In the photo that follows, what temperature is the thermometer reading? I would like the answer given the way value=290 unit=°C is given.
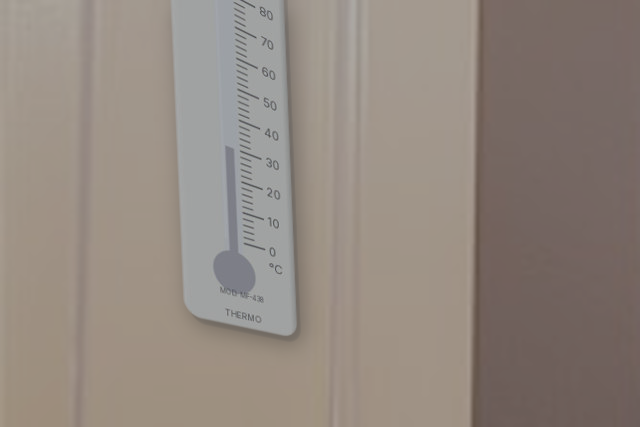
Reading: value=30 unit=°C
